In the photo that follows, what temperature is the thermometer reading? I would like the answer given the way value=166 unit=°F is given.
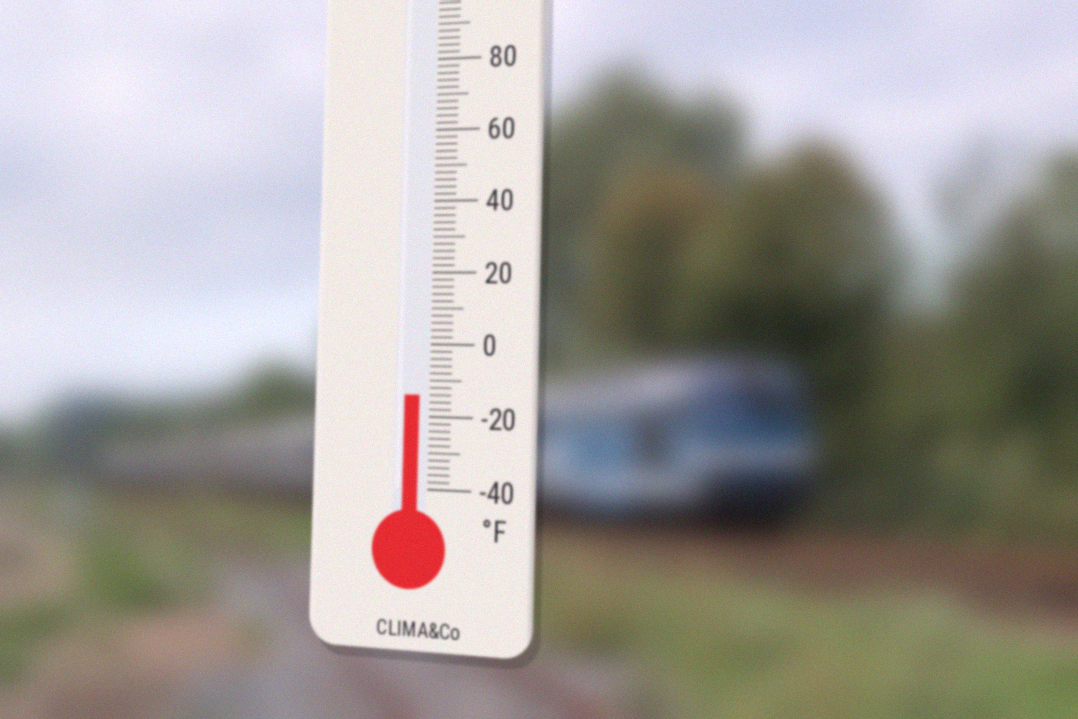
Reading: value=-14 unit=°F
